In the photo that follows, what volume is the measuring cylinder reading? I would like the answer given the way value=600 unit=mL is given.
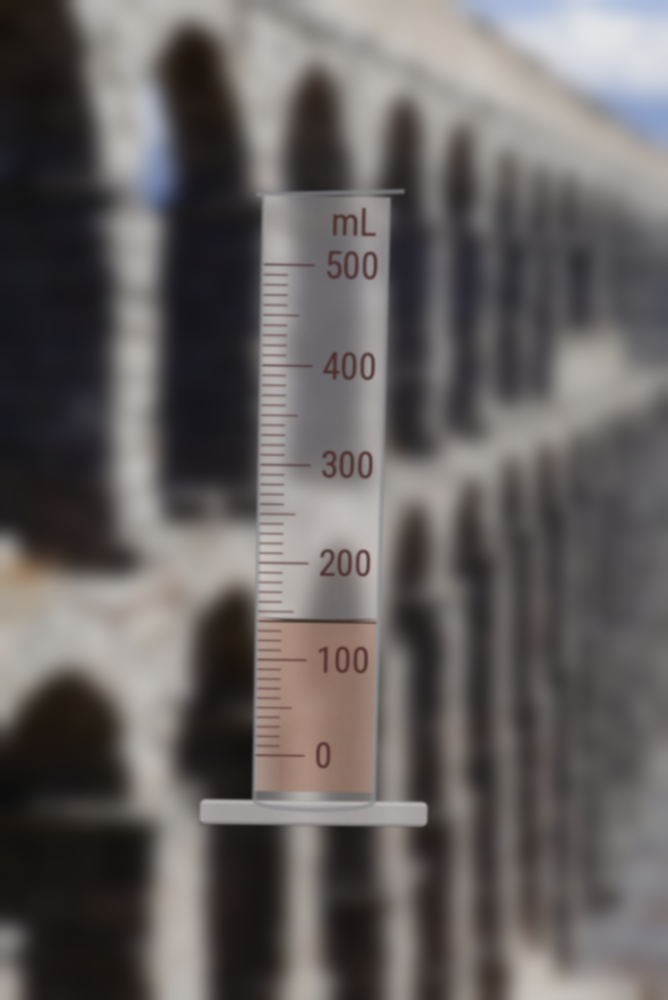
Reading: value=140 unit=mL
